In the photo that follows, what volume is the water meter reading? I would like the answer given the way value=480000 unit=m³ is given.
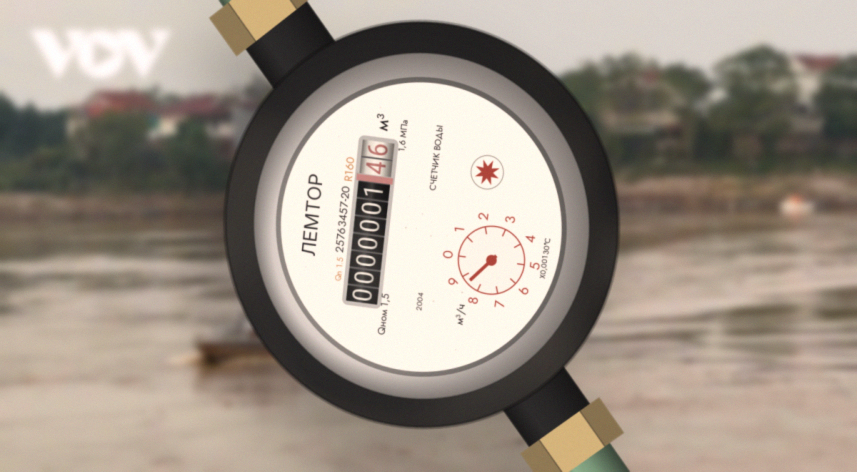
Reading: value=1.468 unit=m³
